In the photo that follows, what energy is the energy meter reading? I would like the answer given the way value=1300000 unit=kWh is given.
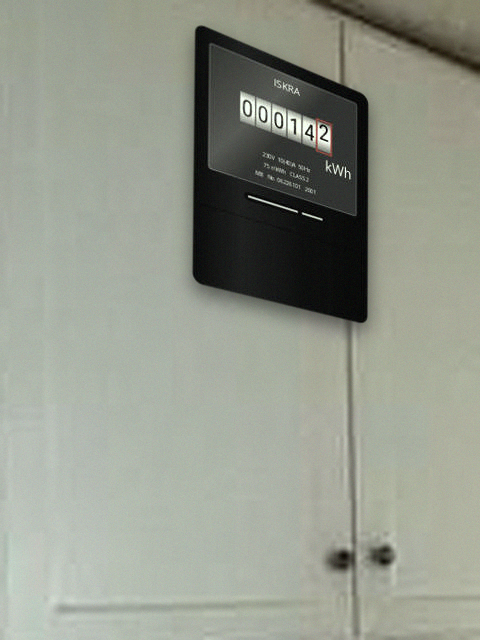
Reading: value=14.2 unit=kWh
